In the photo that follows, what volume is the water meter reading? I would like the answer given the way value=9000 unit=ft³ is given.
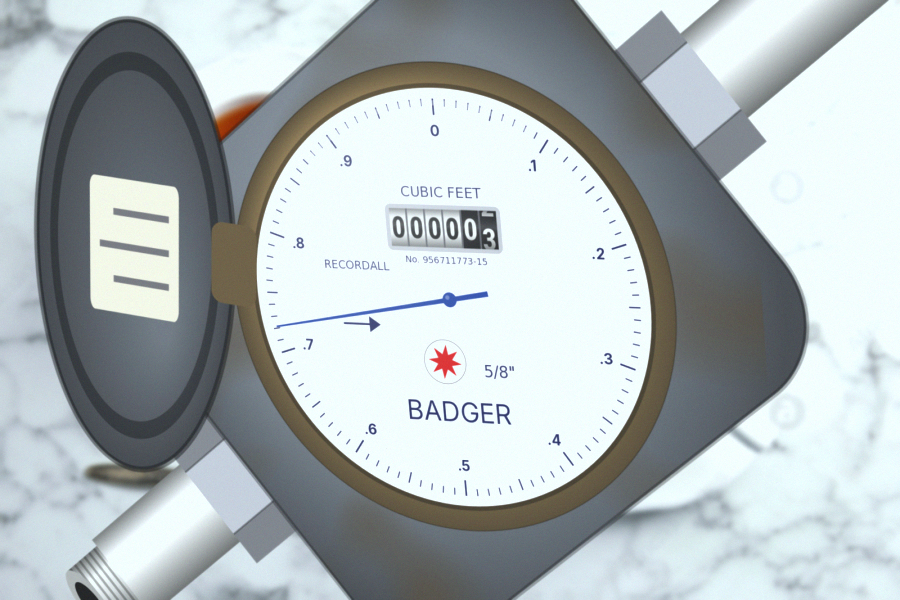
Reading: value=2.72 unit=ft³
